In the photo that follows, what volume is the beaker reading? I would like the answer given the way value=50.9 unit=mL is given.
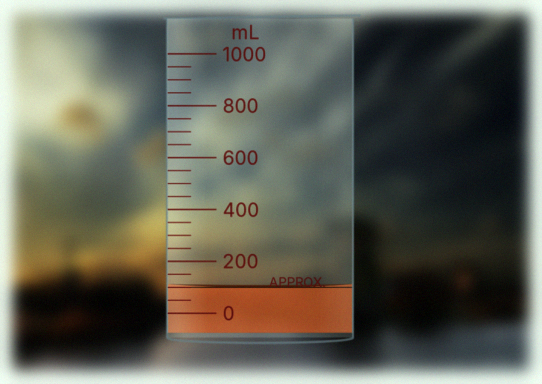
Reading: value=100 unit=mL
